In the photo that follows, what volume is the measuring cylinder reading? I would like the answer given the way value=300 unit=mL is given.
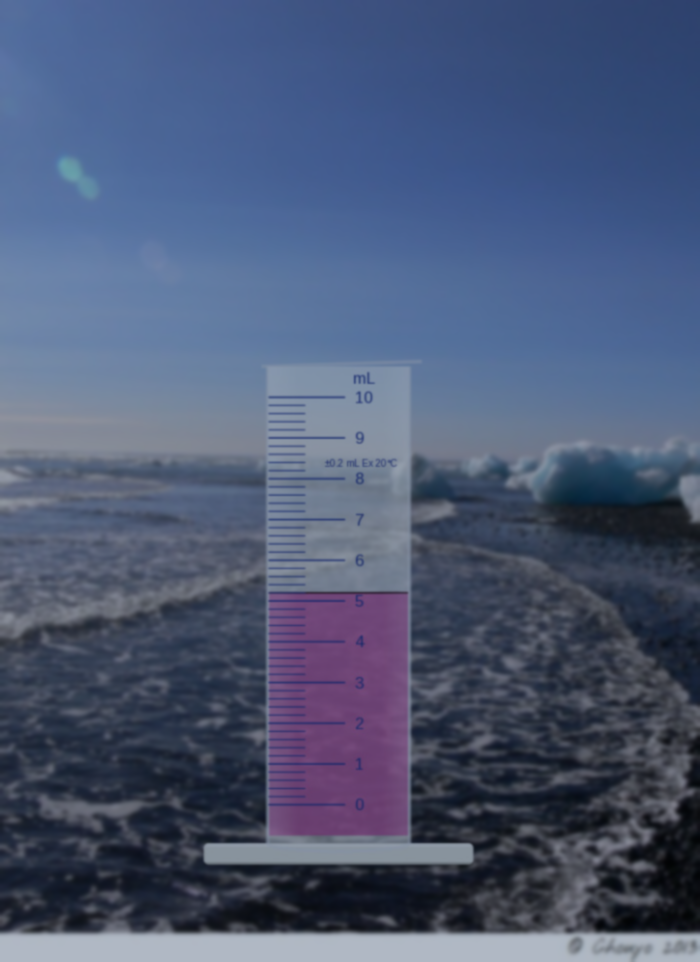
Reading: value=5.2 unit=mL
